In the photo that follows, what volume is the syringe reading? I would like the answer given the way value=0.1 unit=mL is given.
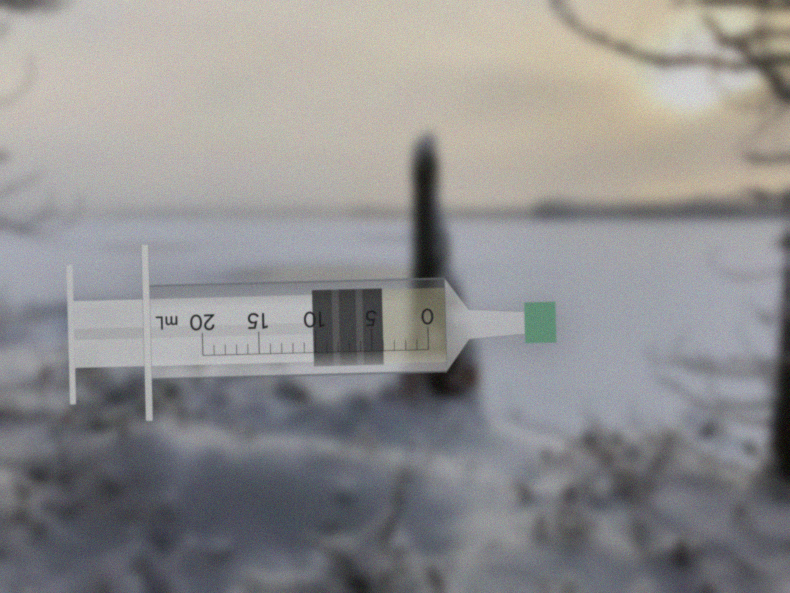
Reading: value=4 unit=mL
